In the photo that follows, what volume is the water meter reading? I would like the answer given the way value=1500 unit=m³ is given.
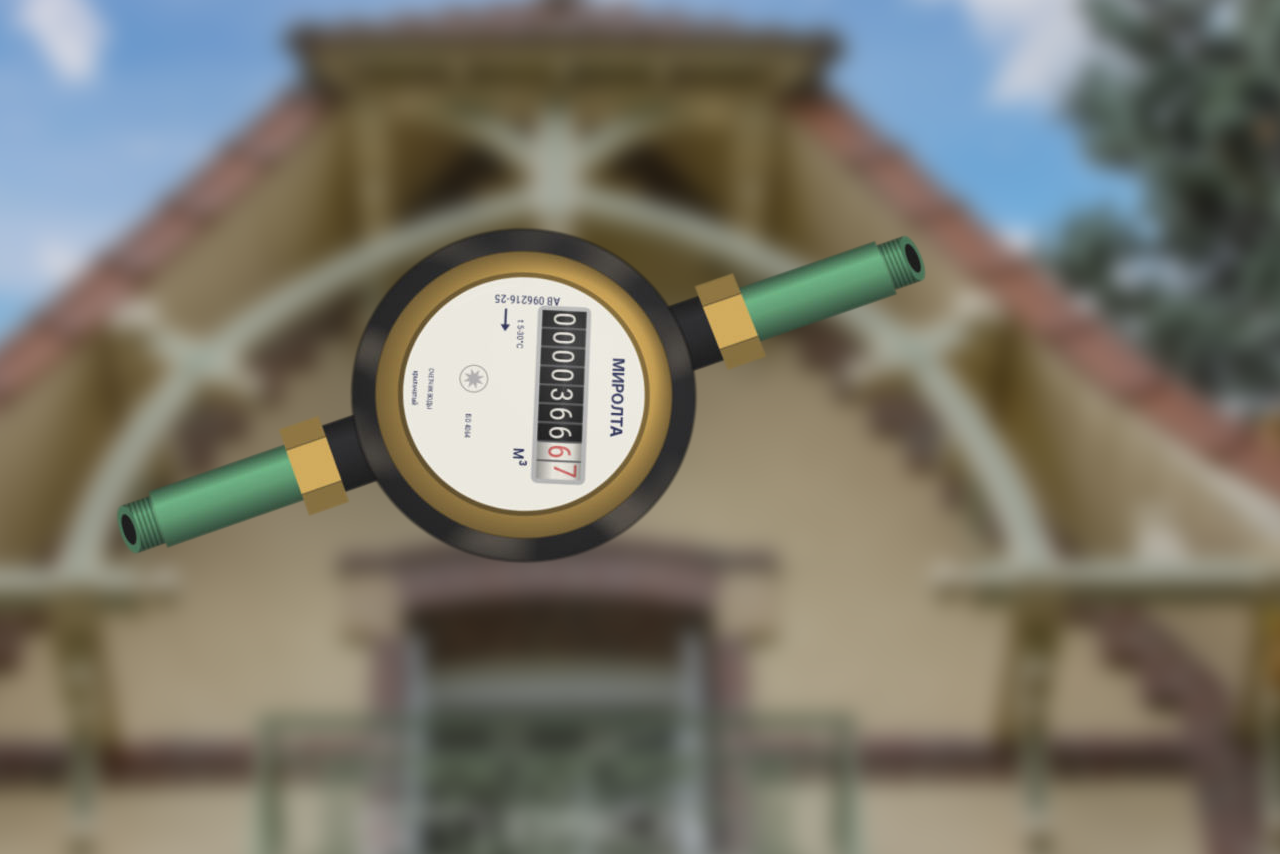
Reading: value=366.67 unit=m³
